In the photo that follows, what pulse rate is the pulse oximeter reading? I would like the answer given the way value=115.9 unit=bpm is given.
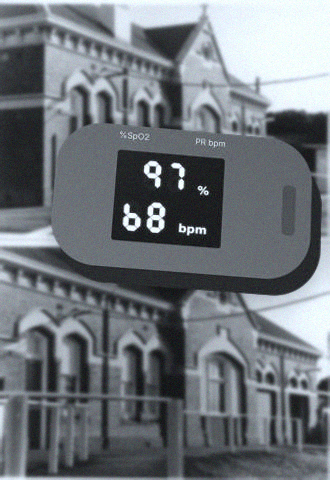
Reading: value=68 unit=bpm
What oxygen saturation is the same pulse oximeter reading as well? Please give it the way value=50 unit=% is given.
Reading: value=97 unit=%
